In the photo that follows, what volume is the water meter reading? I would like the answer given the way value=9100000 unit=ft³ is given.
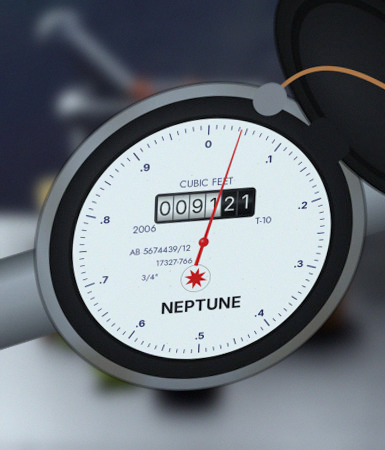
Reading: value=9121.04 unit=ft³
